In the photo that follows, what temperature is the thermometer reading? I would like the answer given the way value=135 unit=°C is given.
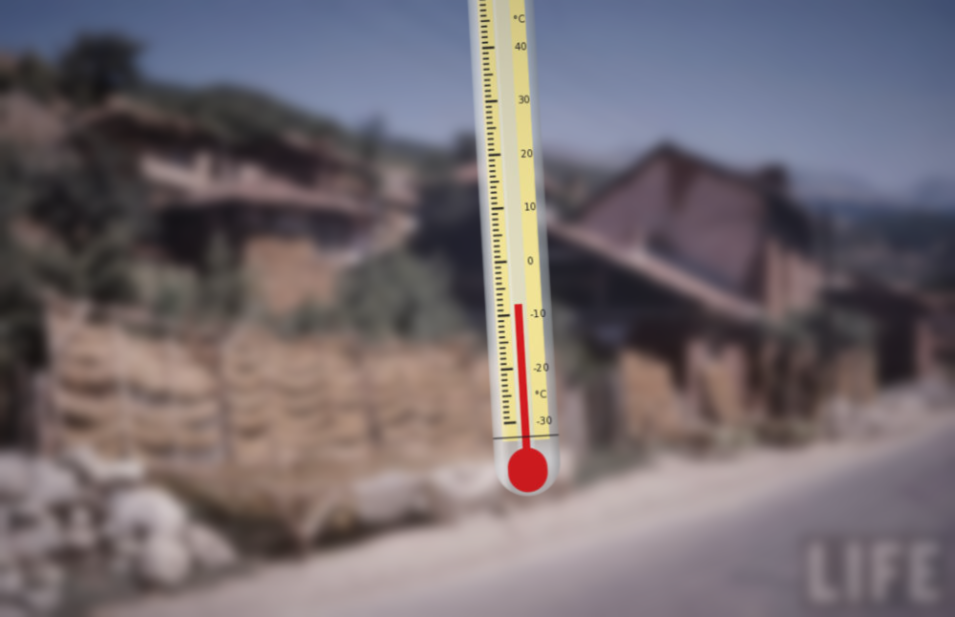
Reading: value=-8 unit=°C
